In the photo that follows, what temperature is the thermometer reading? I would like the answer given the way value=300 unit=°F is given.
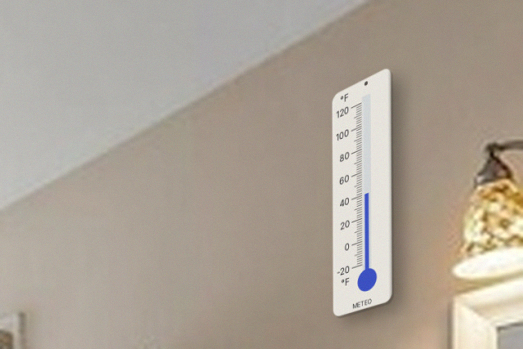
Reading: value=40 unit=°F
